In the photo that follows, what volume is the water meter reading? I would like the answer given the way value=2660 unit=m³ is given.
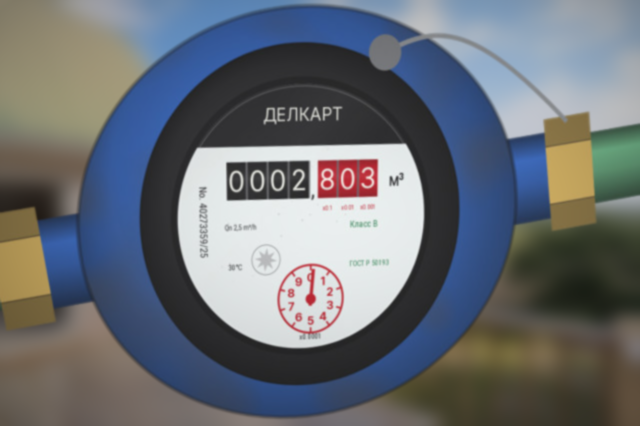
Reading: value=2.8030 unit=m³
